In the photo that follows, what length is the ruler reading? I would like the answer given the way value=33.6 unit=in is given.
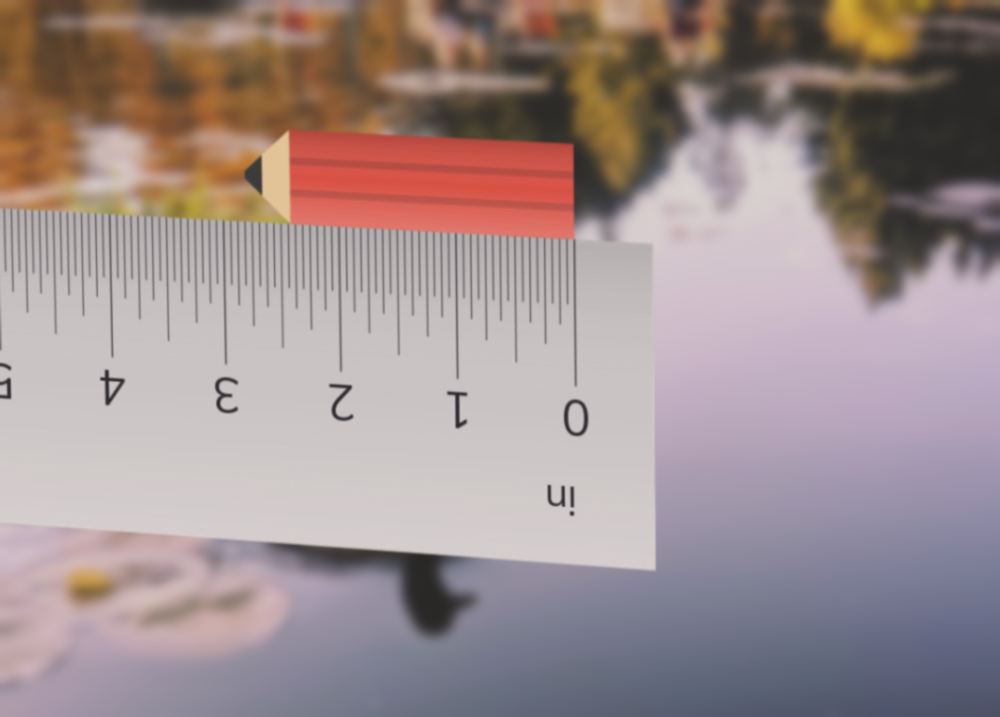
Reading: value=2.8125 unit=in
